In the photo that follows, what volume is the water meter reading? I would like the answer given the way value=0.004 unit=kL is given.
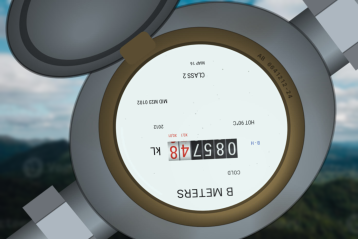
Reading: value=857.48 unit=kL
